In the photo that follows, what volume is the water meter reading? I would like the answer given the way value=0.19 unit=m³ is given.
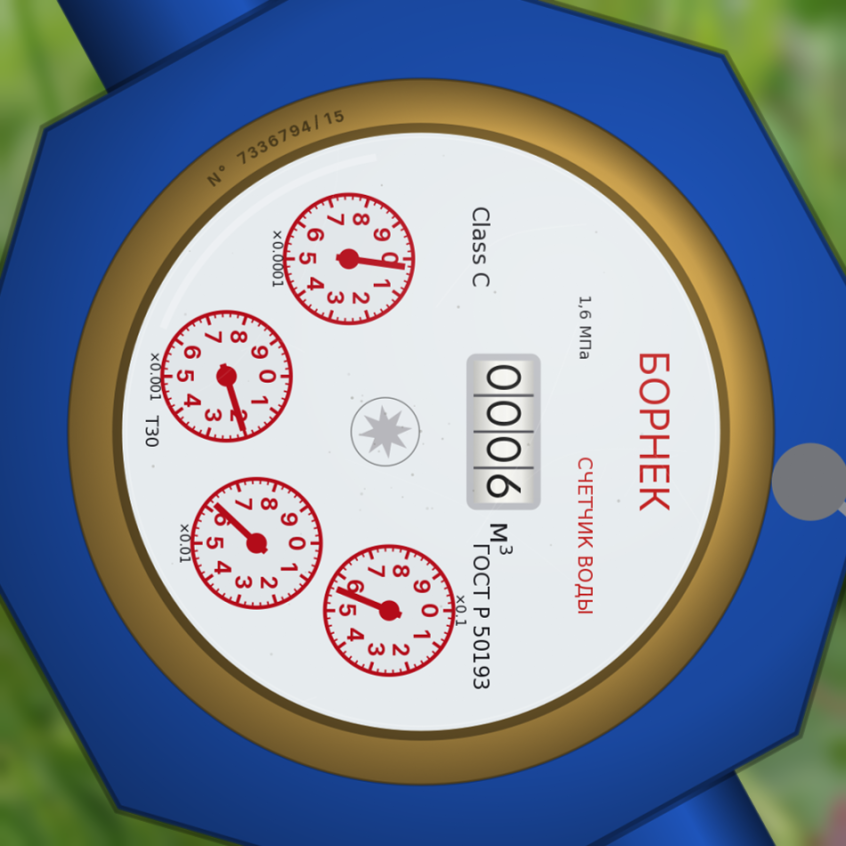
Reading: value=6.5620 unit=m³
